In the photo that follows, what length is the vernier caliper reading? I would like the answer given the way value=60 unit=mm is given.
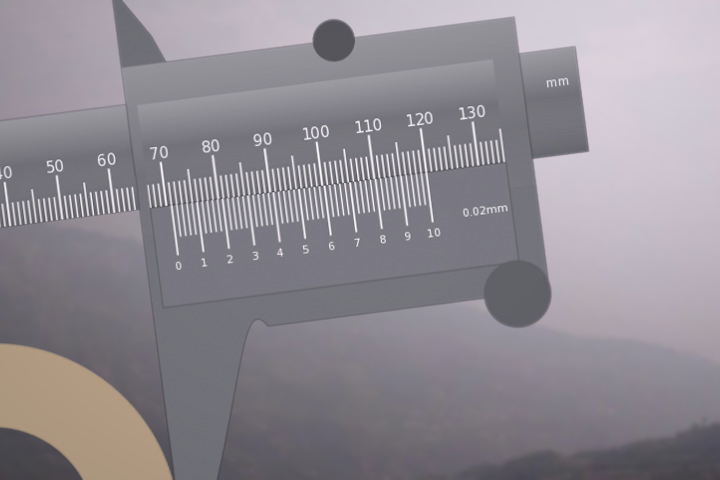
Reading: value=71.0 unit=mm
